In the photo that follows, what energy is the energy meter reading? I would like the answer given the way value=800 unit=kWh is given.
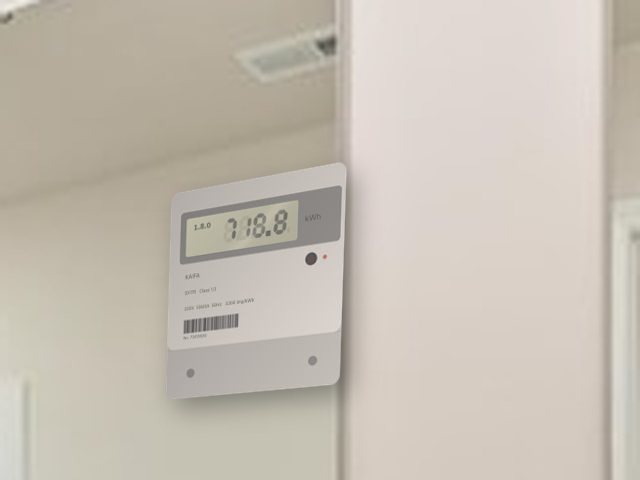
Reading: value=718.8 unit=kWh
